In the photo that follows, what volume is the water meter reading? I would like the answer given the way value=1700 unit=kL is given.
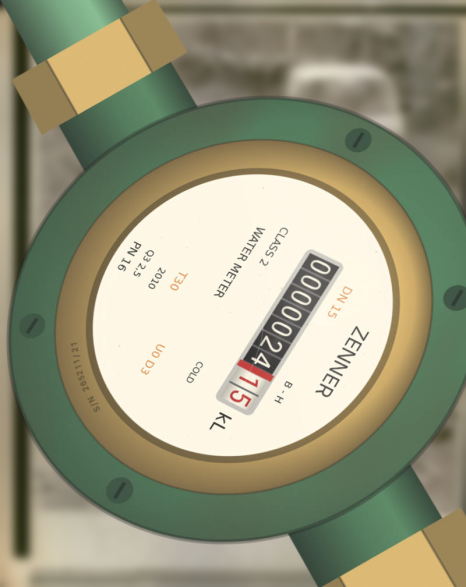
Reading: value=24.15 unit=kL
